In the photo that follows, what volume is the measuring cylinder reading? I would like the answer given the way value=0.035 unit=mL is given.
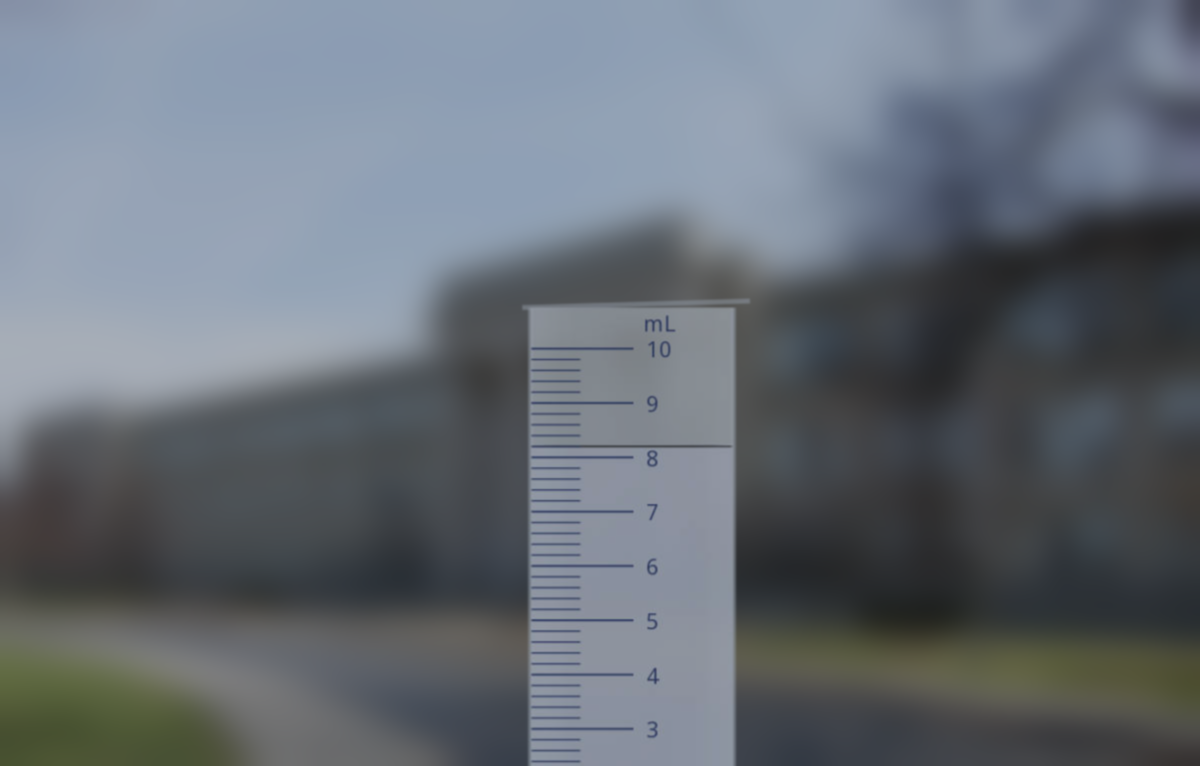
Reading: value=8.2 unit=mL
